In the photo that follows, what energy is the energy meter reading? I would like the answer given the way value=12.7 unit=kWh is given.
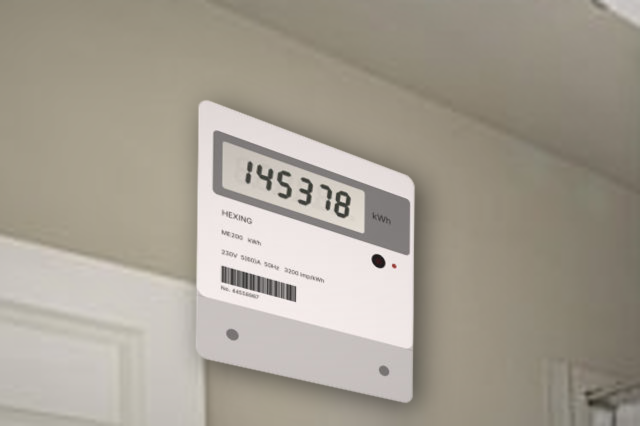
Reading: value=145378 unit=kWh
